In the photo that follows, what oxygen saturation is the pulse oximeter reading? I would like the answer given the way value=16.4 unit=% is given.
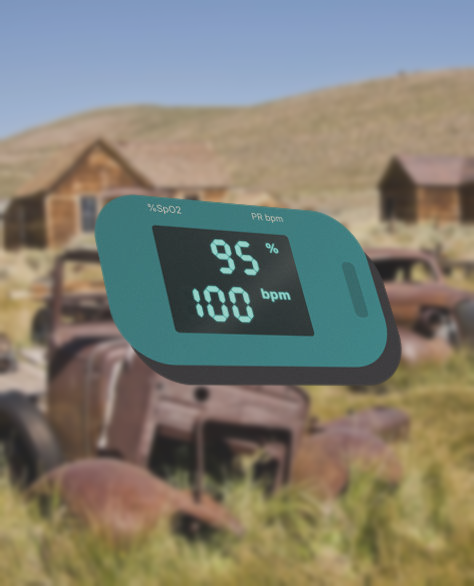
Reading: value=95 unit=%
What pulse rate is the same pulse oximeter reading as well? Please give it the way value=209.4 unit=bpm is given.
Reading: value=100 unit=bpm
